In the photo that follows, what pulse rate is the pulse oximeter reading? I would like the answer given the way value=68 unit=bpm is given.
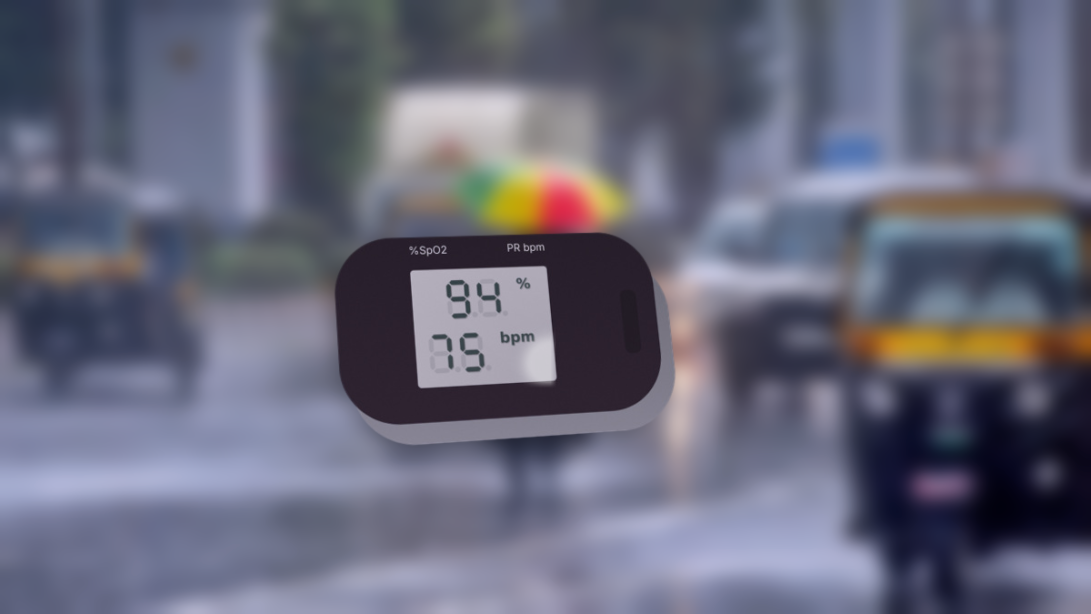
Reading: value=75 unit=bpm
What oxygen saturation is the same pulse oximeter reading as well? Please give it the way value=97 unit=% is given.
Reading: value=94 unit=%
